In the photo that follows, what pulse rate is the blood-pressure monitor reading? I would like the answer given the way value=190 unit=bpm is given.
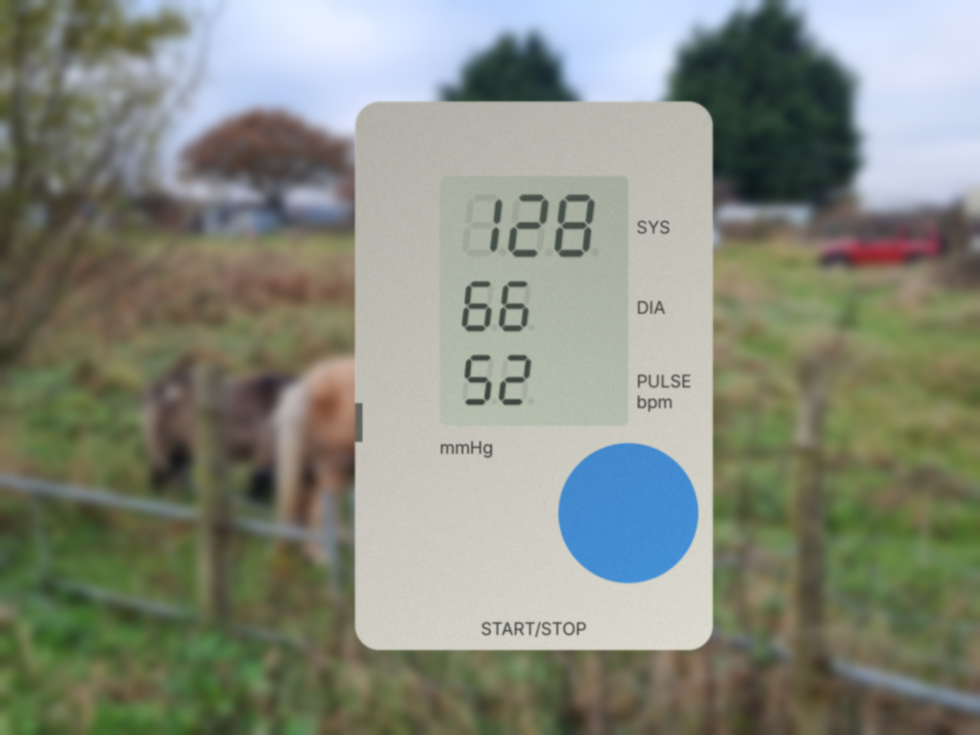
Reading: value=52 unit=bpm
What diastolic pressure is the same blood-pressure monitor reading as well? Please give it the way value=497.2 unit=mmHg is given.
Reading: value=66 unit=mmHg
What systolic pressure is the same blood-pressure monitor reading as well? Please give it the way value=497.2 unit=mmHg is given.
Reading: value=128 unit=mmHg
